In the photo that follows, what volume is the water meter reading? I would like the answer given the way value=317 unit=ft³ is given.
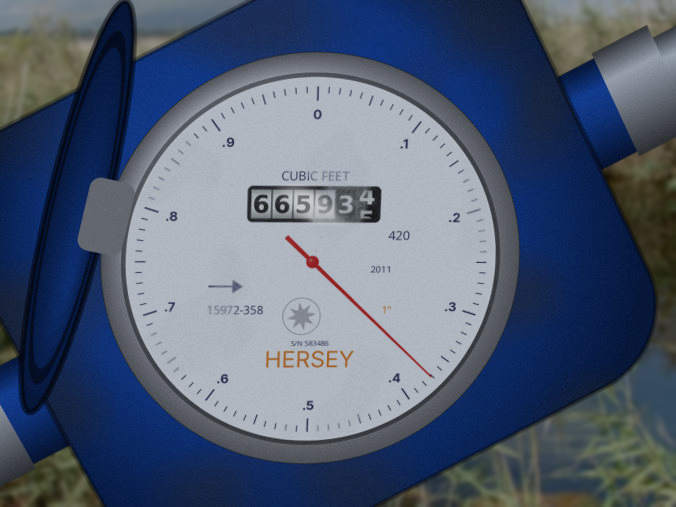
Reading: value=665934.37 unit=ft³
